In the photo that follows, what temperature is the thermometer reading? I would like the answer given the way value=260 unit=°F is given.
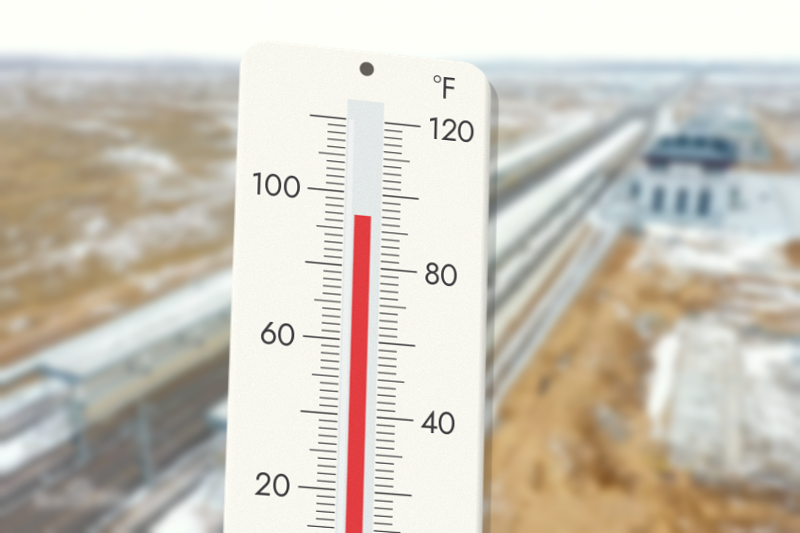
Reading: value=94 unit=°F
